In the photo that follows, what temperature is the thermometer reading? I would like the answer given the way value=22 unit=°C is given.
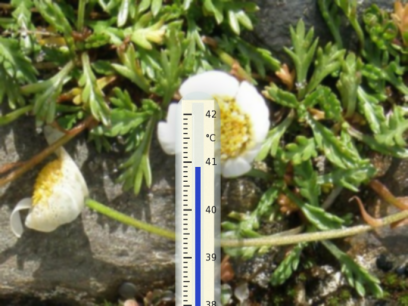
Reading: value=40.9 unit=°C
